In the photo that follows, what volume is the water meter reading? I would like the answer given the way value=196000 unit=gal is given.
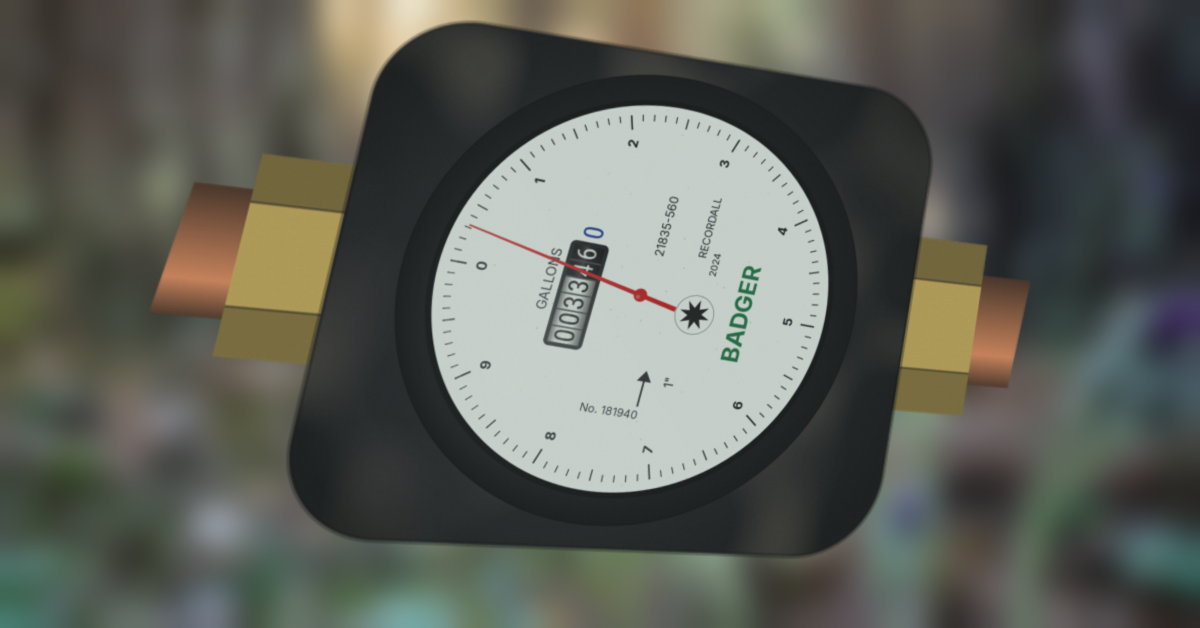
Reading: value=33460.3 unit=gal
